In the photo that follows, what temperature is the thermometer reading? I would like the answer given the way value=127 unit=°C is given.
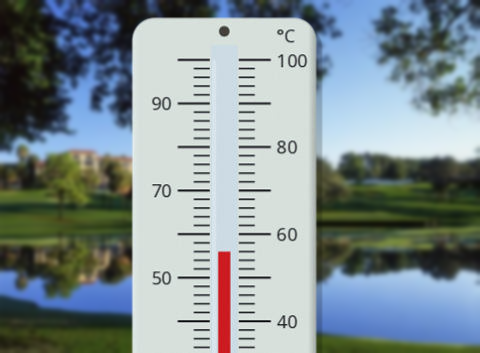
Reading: value=56 unit=°C
